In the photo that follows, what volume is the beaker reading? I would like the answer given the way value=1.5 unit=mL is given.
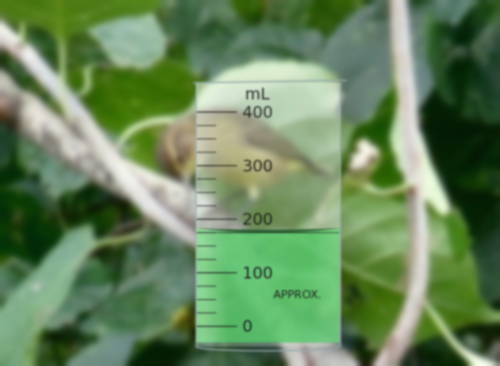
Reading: value=175 unit=mL
